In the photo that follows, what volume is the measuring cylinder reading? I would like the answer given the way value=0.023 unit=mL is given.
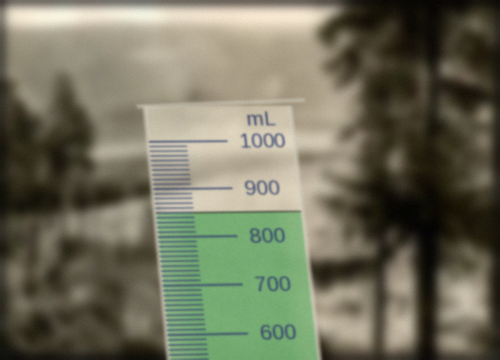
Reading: value=850 unit=mL
